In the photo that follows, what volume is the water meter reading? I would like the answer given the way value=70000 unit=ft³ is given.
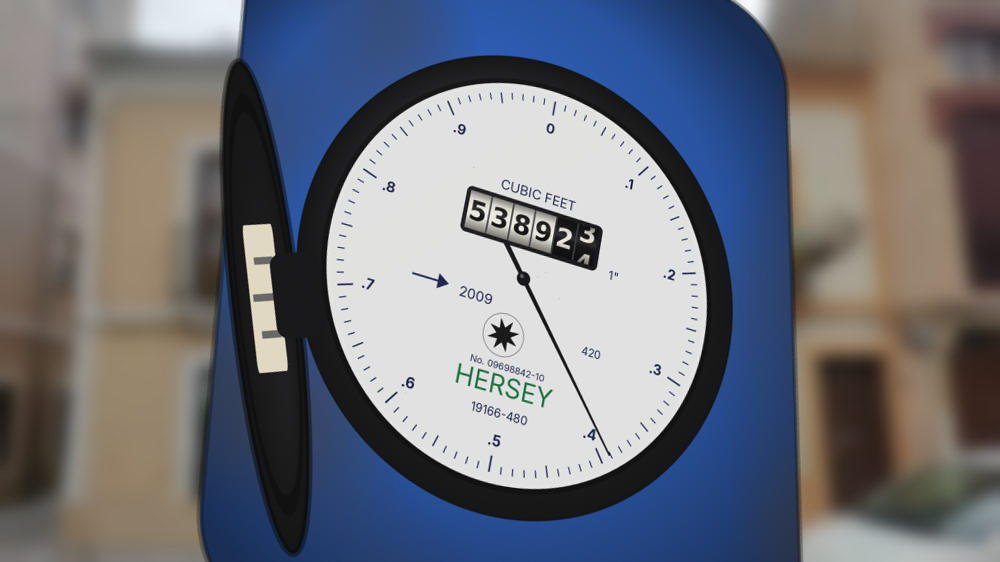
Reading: value=538923.39 unit=ft³
